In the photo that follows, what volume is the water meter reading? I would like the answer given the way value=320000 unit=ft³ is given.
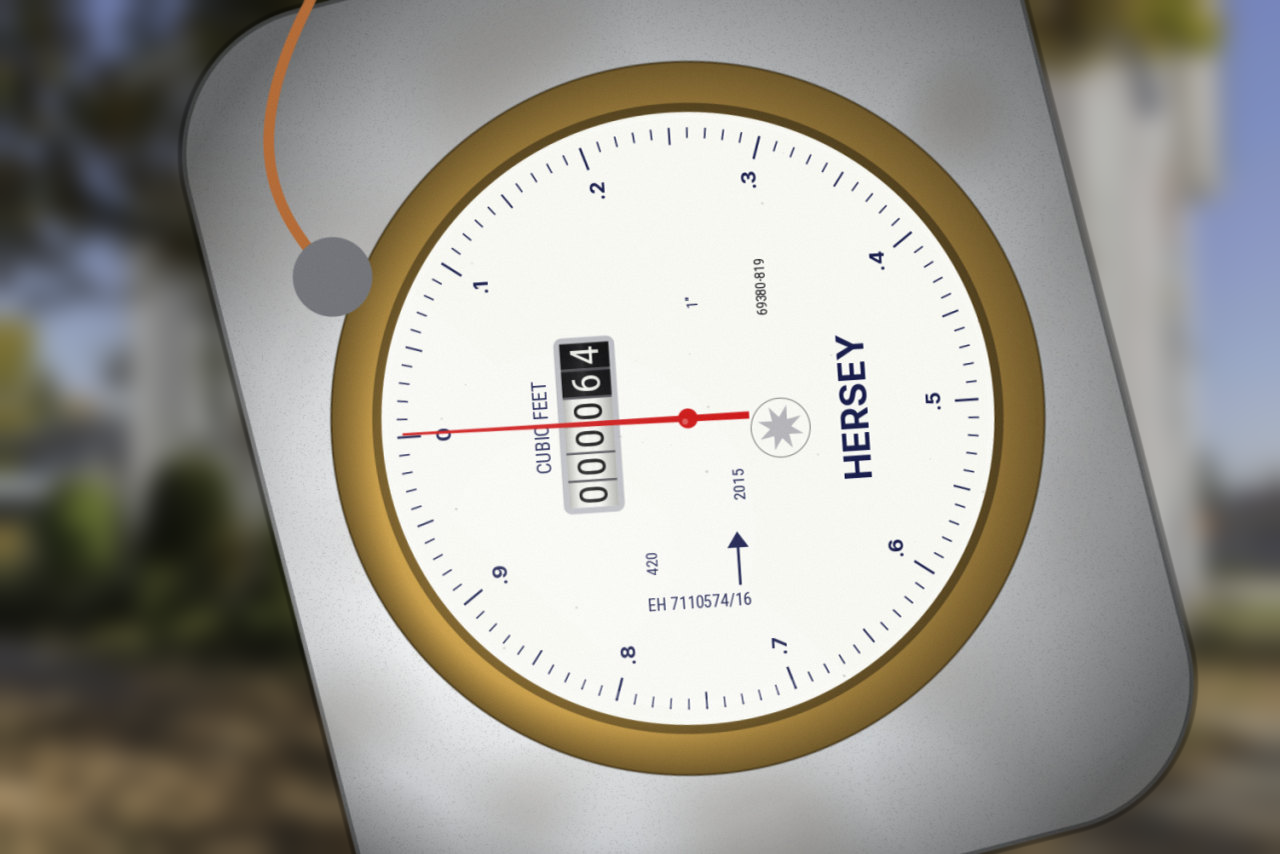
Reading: value=64.00 unit=ft³
